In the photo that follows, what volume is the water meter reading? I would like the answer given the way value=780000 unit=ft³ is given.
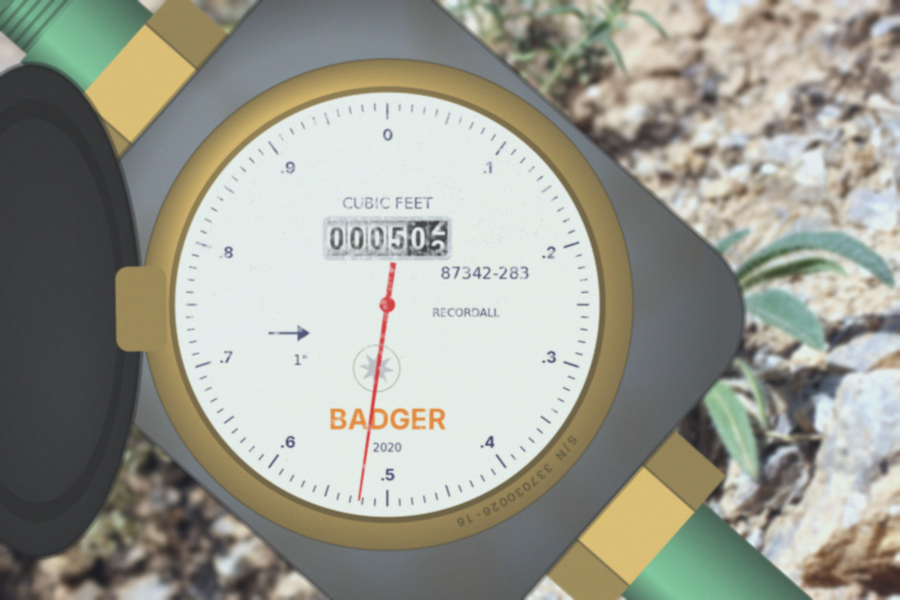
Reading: value=502.52 unit=ft³
